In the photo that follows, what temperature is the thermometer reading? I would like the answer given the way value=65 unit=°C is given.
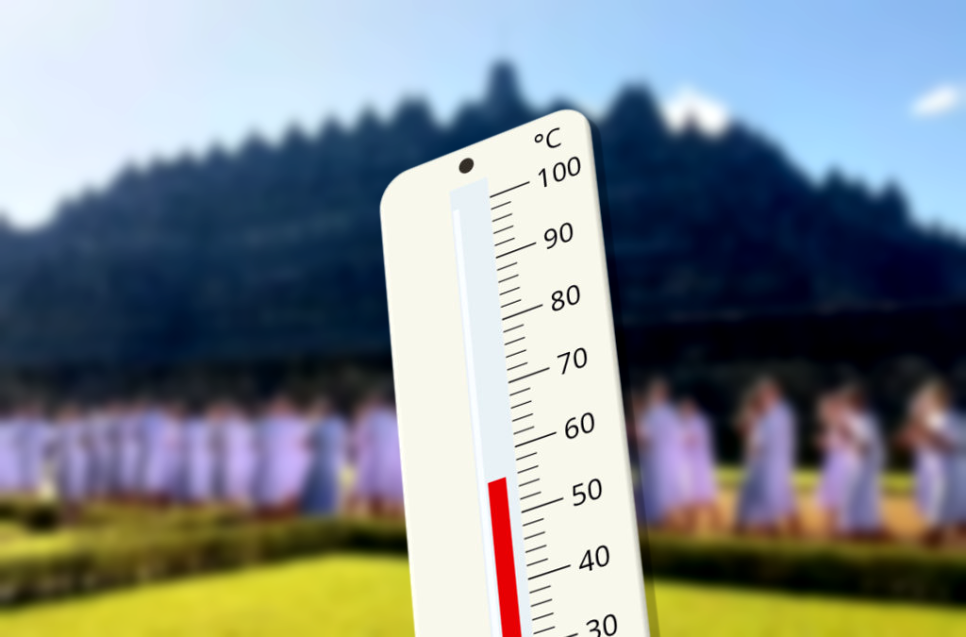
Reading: value=56 unit=°C
